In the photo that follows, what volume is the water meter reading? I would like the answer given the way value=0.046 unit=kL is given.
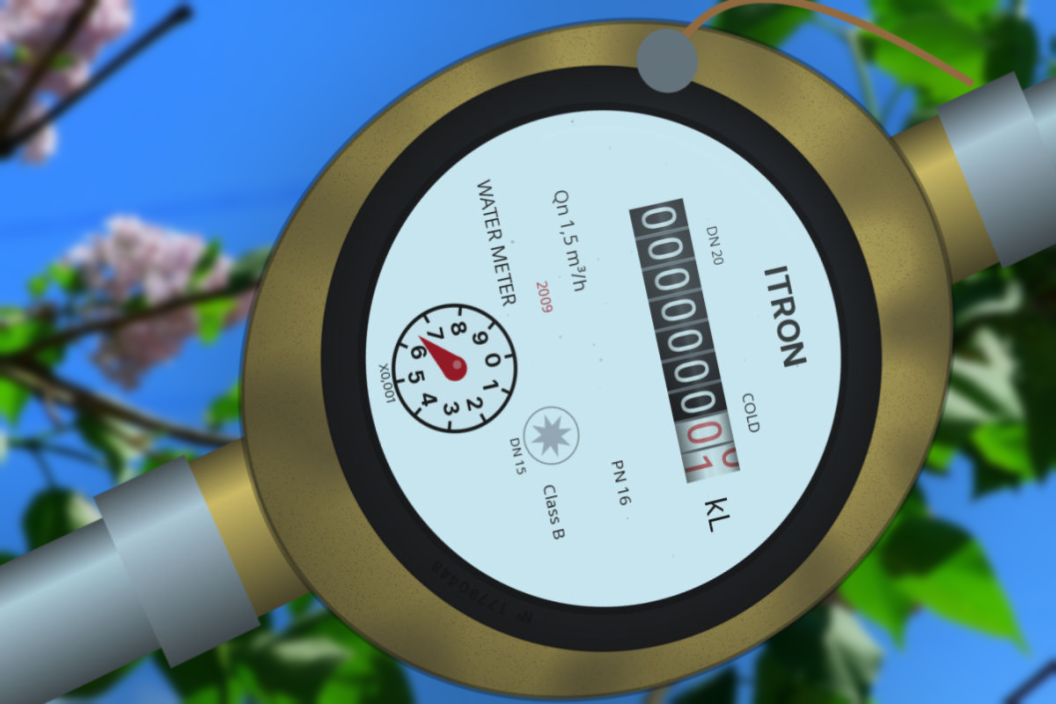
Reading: value=0.006 unit=kL
